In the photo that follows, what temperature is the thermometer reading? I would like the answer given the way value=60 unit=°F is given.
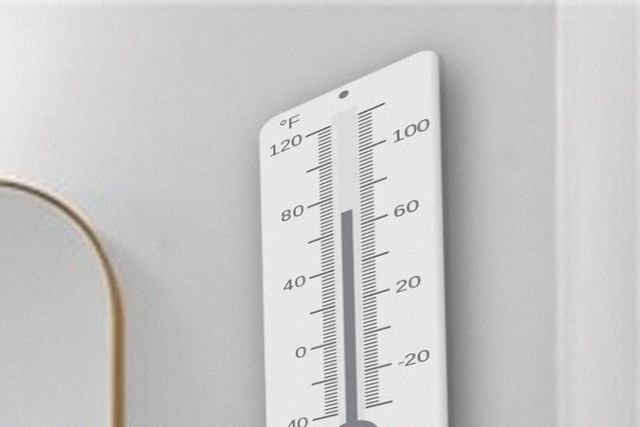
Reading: value=70 unit=°F
